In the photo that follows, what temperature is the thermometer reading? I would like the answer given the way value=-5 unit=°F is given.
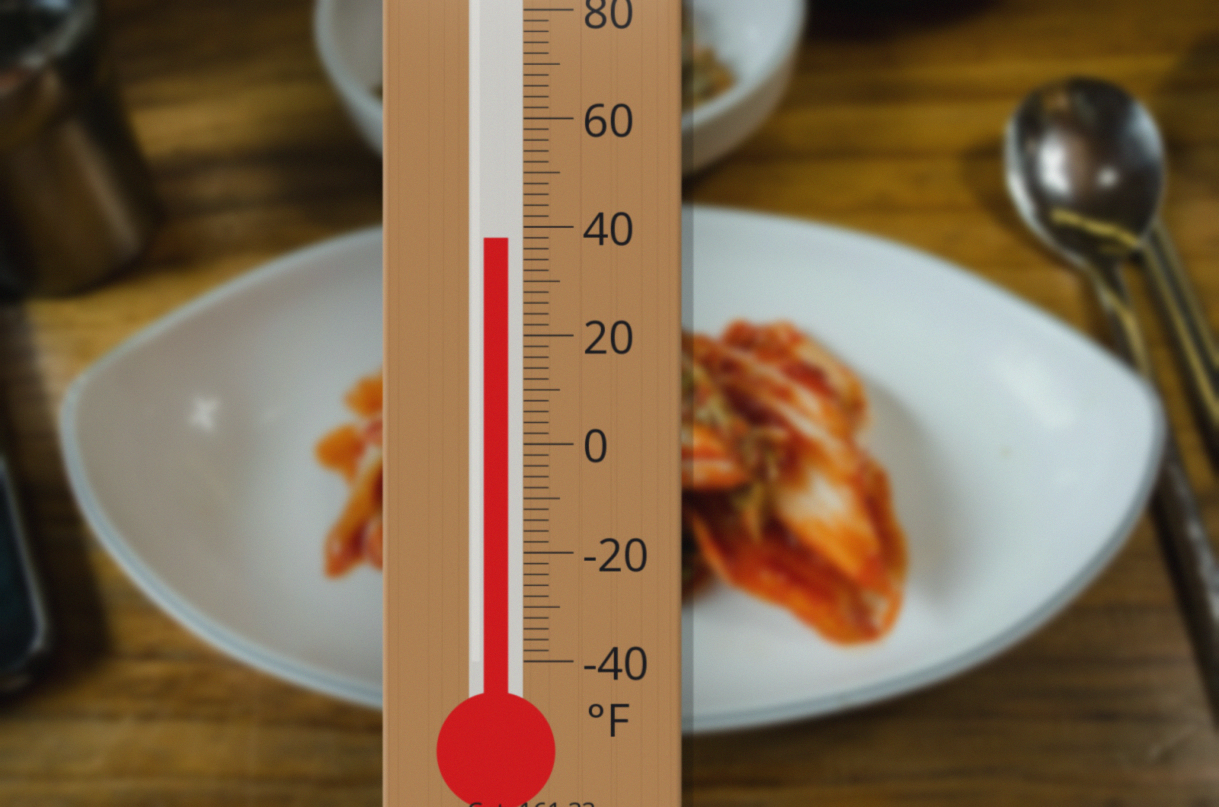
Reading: value=38 unit=°F
